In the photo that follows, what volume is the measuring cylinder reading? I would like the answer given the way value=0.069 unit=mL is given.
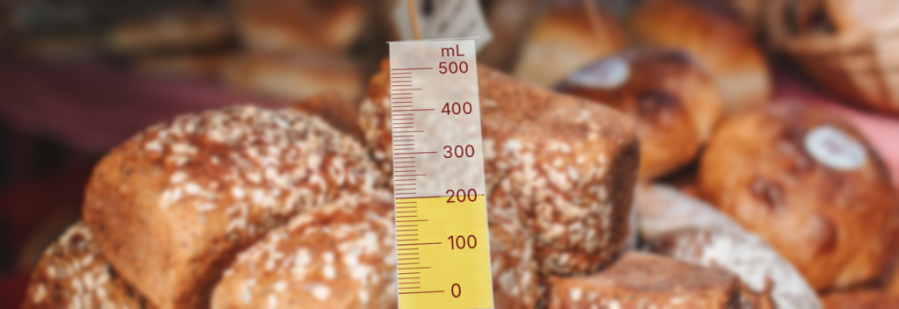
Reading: value=200 unit=mL
